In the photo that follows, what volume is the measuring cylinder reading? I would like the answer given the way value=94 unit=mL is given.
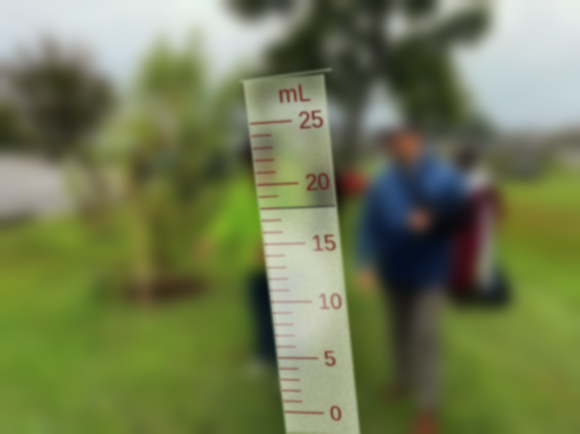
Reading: value=18 unit=mL
